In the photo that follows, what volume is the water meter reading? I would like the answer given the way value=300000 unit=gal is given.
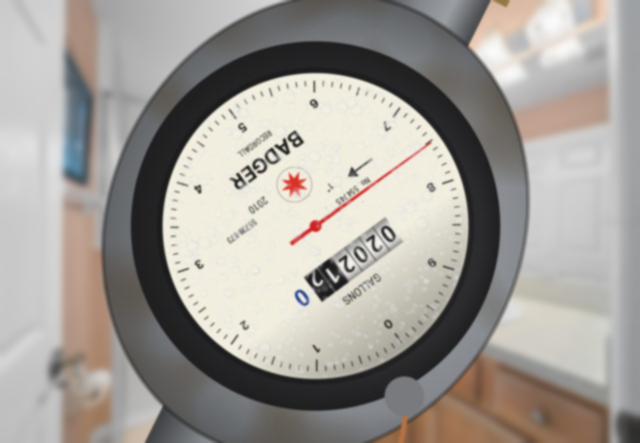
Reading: value=202117.5 unit=gal
